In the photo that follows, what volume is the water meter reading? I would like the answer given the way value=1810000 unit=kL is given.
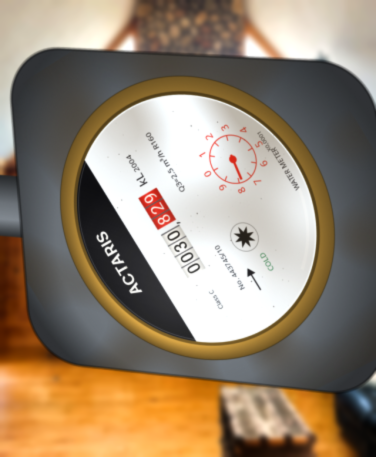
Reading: value=30.8297 unit=kL
